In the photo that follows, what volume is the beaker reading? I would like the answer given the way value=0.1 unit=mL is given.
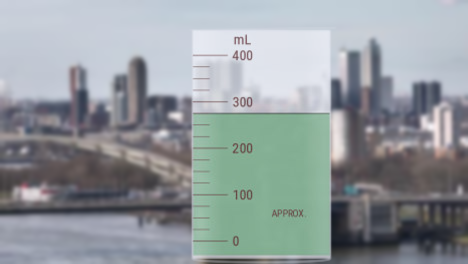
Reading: value=275 unit=mL
